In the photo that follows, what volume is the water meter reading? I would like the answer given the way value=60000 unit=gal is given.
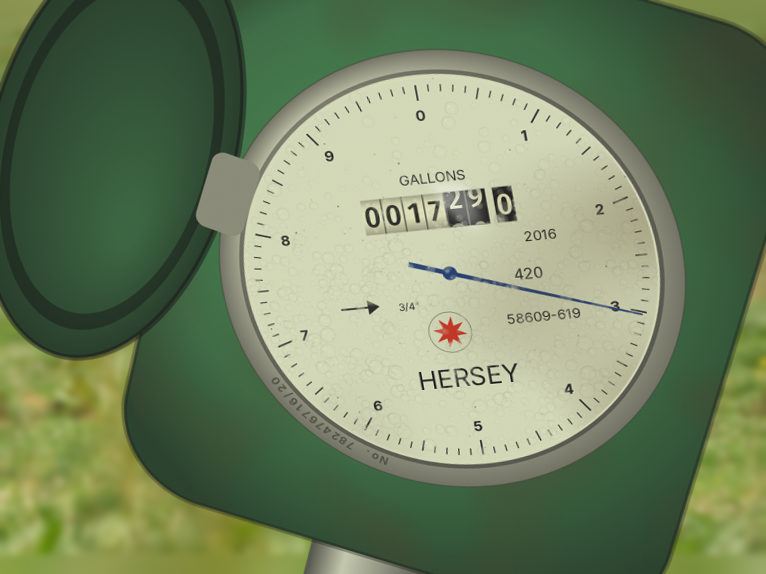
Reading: value=17293.0 unit=gal
